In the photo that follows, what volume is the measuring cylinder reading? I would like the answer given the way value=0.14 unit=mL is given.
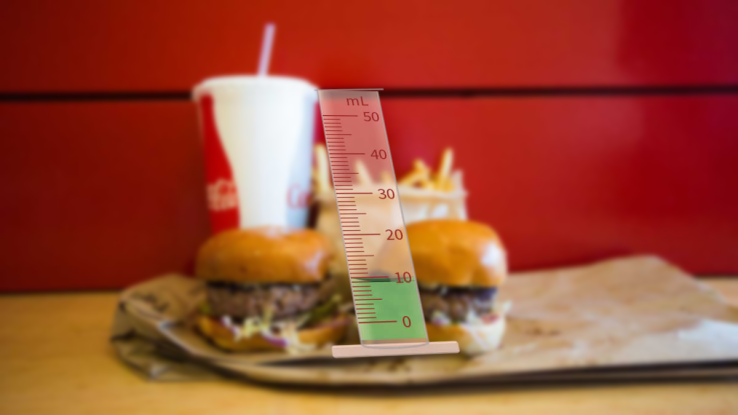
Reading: value=9 unit=mL
